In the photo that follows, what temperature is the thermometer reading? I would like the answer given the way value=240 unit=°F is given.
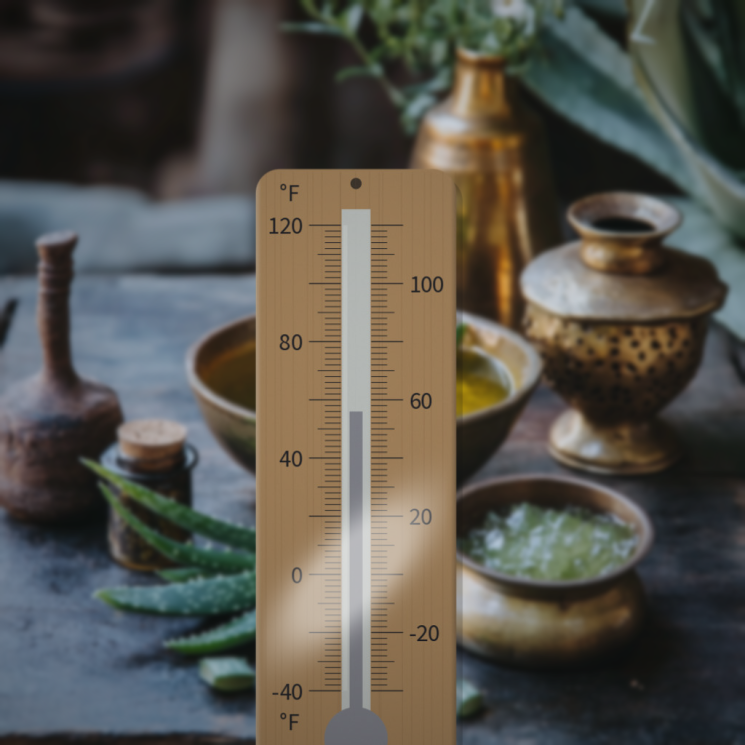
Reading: value=56 unit=°F
